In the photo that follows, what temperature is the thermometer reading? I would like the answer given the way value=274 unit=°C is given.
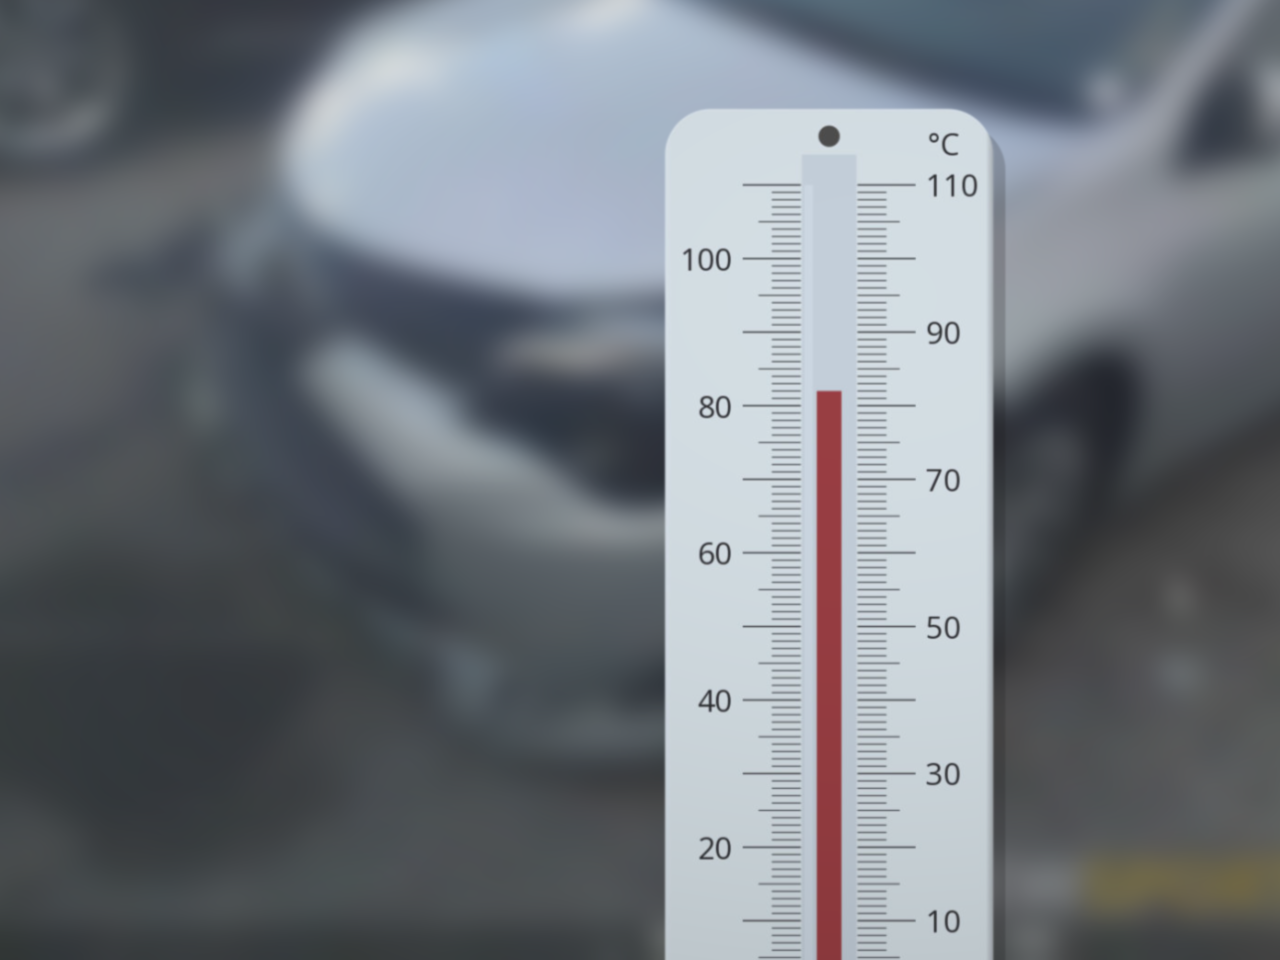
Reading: value=82 unit=°C
